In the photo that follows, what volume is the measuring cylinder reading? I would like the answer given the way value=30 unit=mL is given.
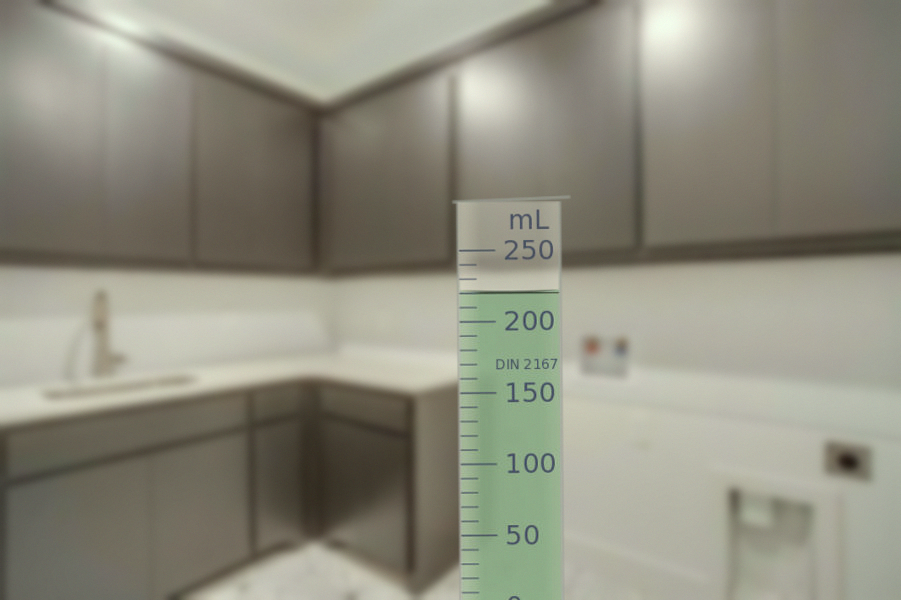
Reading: value=220 unit=mL
